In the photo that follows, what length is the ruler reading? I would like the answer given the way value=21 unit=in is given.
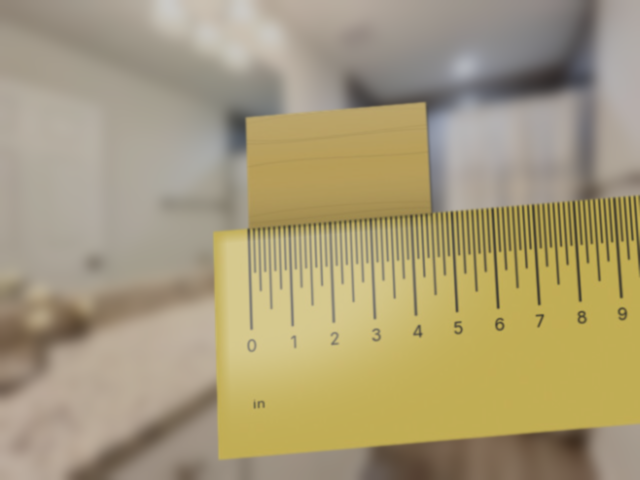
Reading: value=4.5 unit=in
